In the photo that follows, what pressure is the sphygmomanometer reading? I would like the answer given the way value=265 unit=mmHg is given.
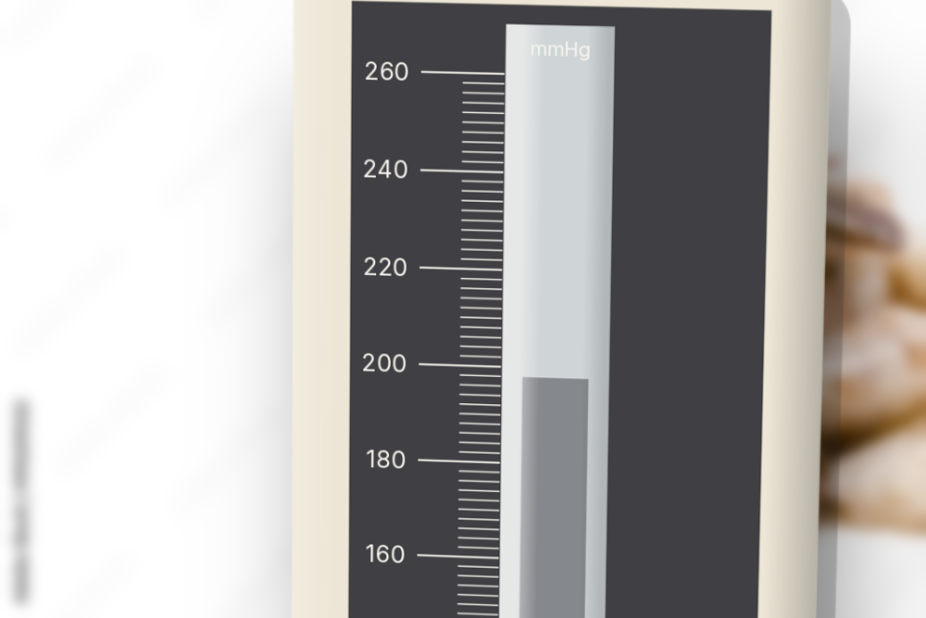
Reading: value=198 unit=mmHg
